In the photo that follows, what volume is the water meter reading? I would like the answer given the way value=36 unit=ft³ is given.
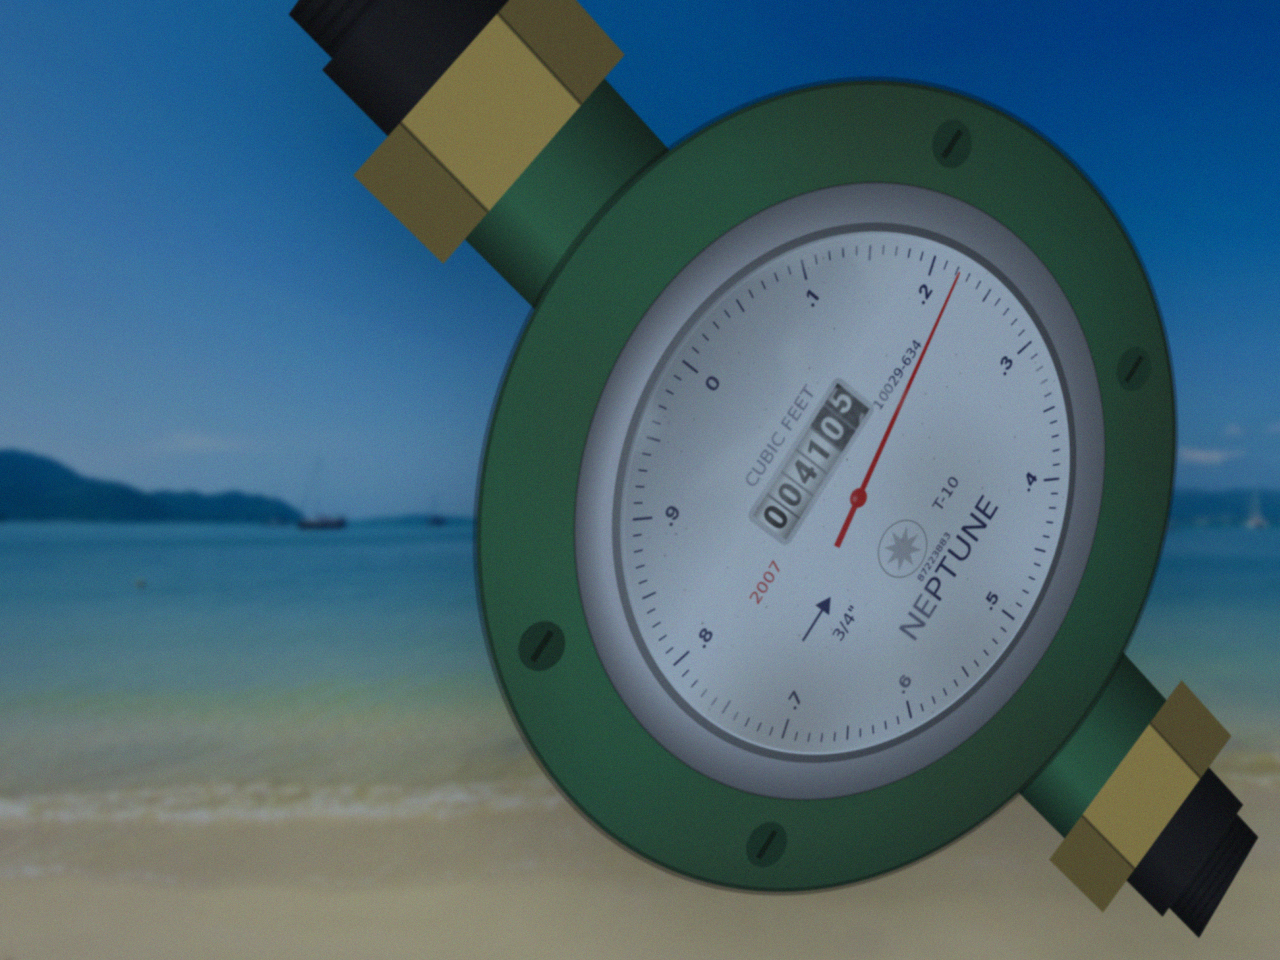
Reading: value=4105.22 unit=ft³
